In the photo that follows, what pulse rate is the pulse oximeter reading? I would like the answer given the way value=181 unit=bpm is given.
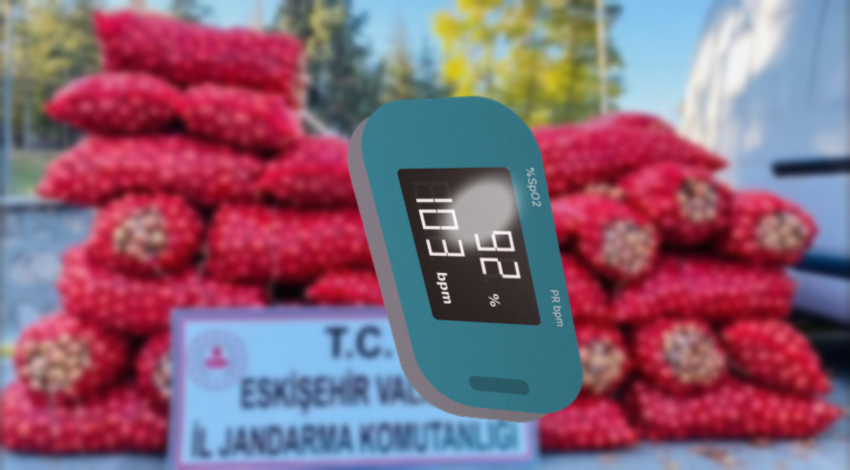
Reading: value=103 unit=bpm
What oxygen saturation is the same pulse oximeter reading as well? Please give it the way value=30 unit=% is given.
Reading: value=92 unit=%
